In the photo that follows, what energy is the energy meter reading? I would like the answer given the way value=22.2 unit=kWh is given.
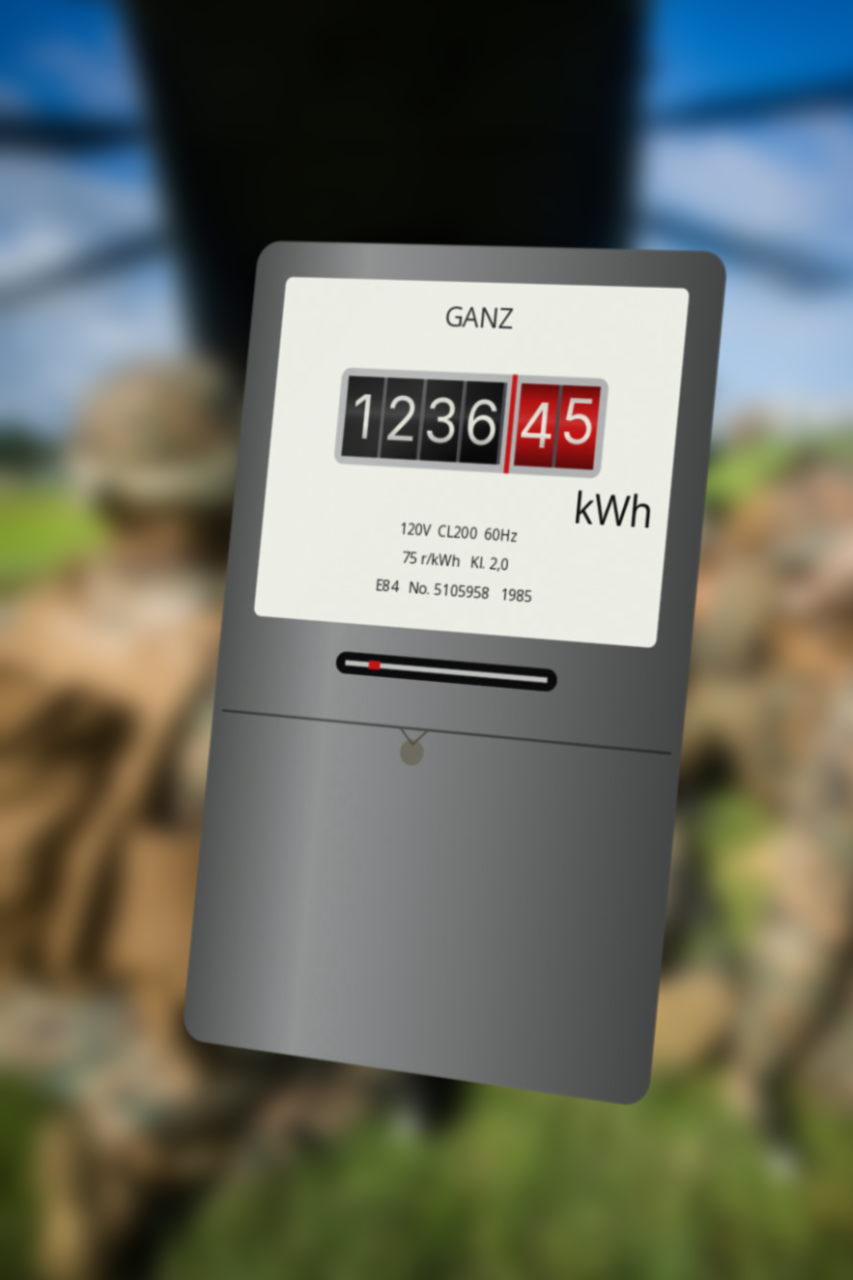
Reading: value=1236.45 unit=kWh
